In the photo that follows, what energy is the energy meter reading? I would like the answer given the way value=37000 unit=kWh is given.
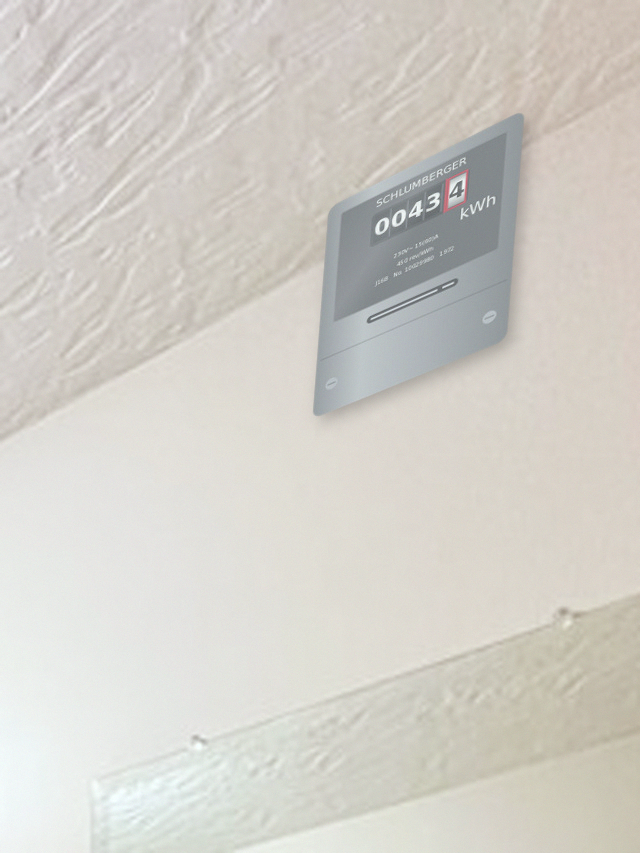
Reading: value=43.4 unit=kWh
